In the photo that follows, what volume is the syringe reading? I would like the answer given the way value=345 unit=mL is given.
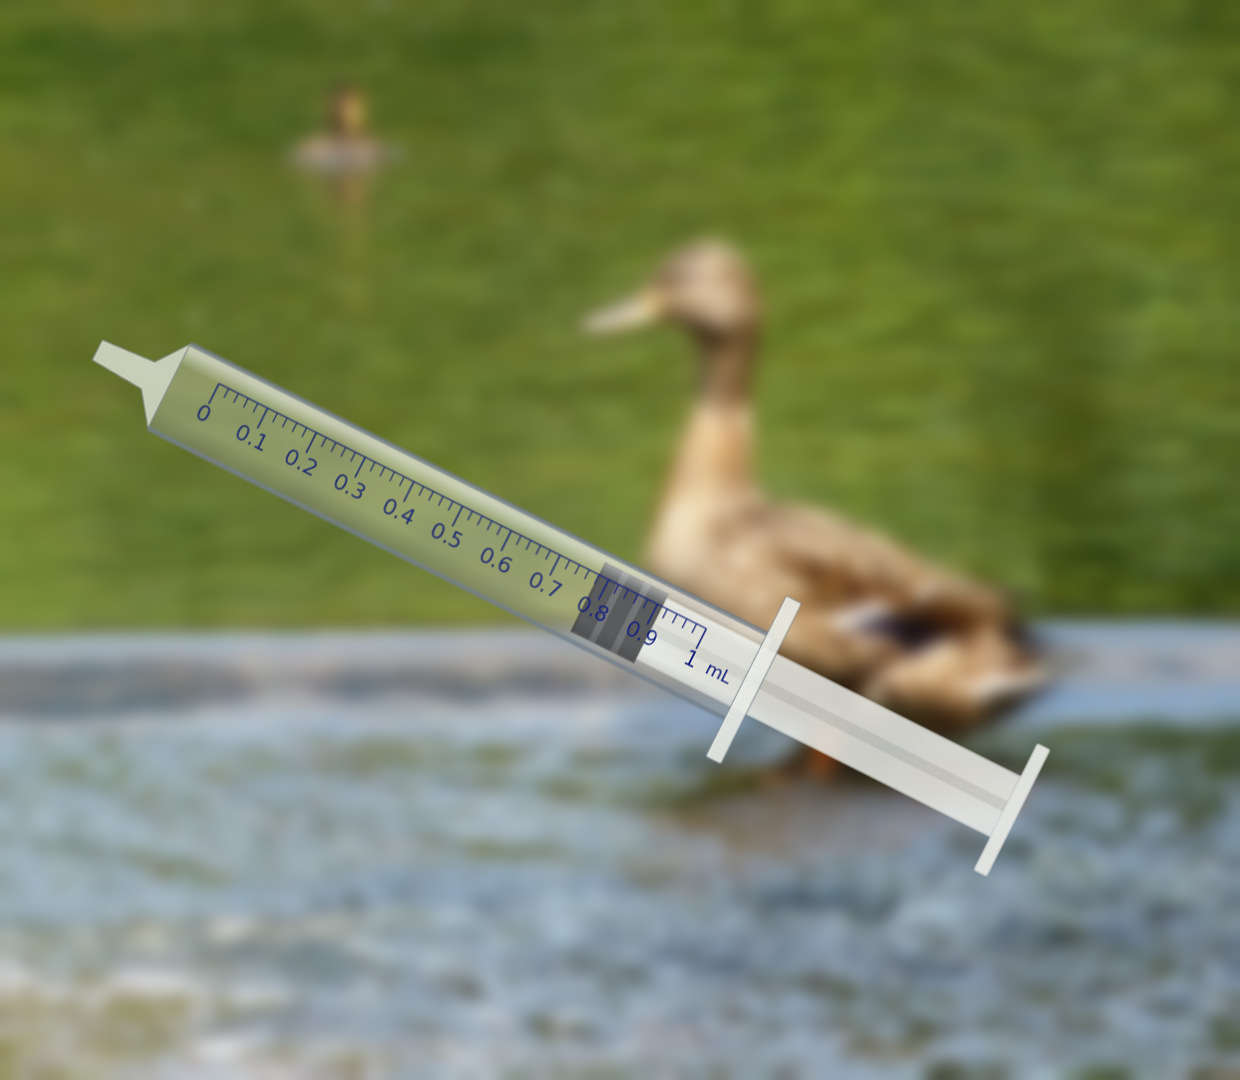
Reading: value=0.78 unit=mL
